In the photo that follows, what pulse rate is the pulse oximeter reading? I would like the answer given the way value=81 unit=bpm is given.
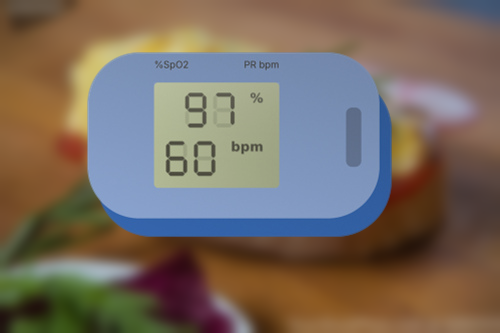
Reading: value=60 unit=bpm
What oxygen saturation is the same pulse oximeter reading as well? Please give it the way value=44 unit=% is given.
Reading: value=97 unit=%
